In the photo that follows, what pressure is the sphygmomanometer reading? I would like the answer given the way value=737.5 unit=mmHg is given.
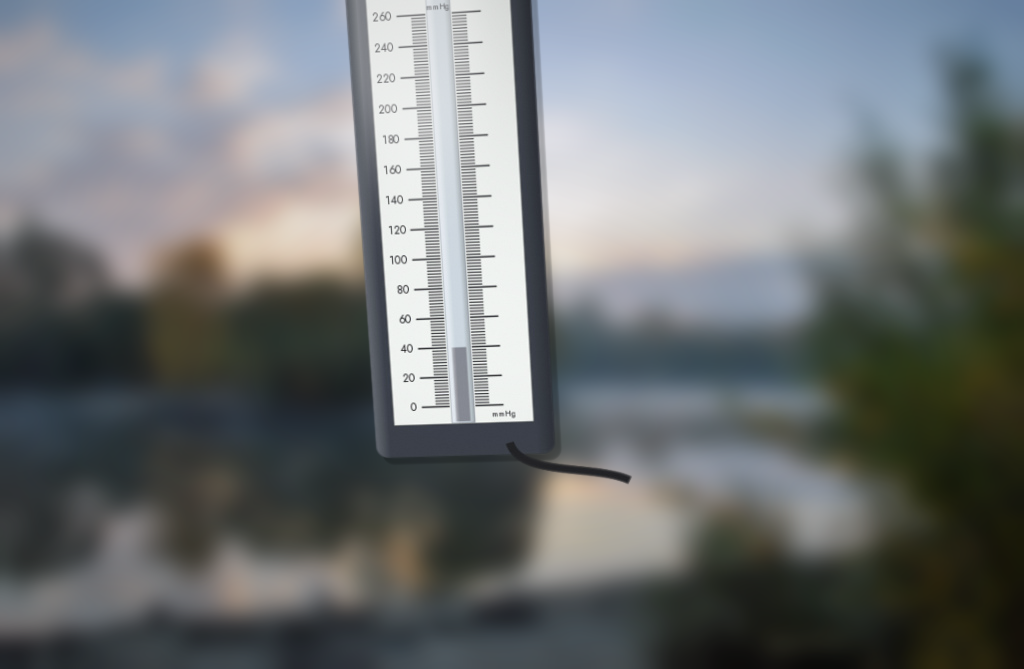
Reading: value=40 unit=mmHg
